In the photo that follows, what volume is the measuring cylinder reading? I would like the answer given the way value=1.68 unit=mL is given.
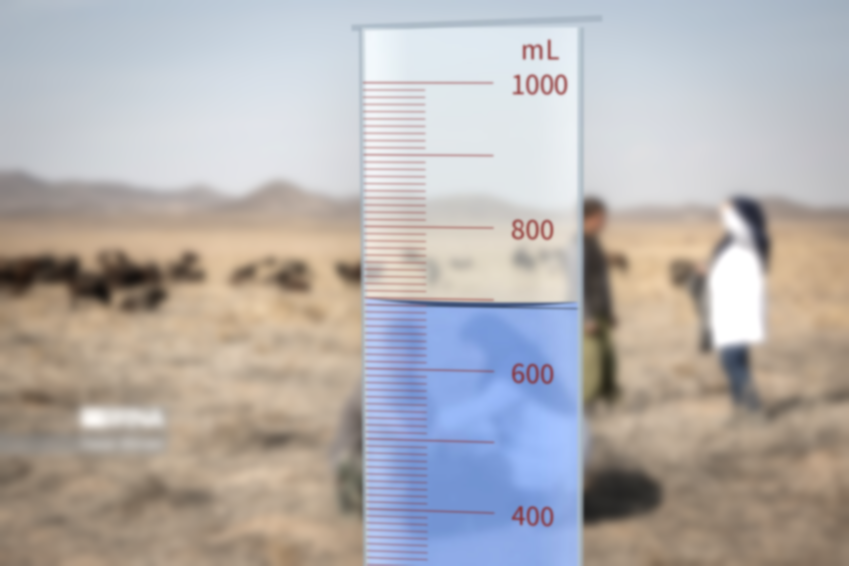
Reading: value=690 unit=mL
